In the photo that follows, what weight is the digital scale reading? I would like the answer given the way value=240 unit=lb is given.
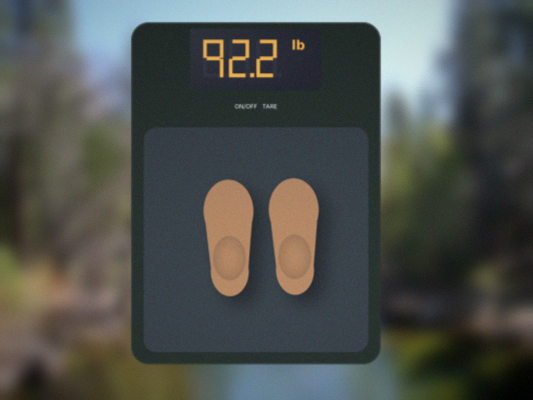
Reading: value=92.2 unit=lb
